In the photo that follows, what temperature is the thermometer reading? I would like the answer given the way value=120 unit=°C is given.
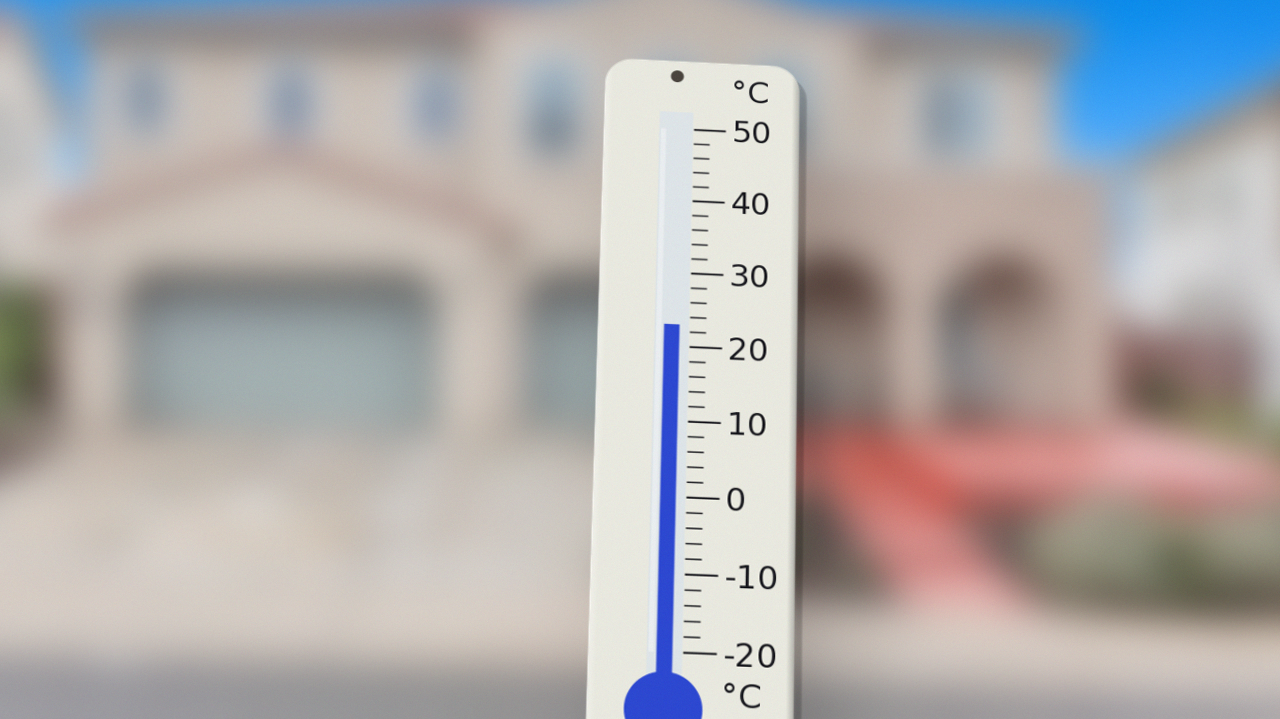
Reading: value=23 unit=°C
